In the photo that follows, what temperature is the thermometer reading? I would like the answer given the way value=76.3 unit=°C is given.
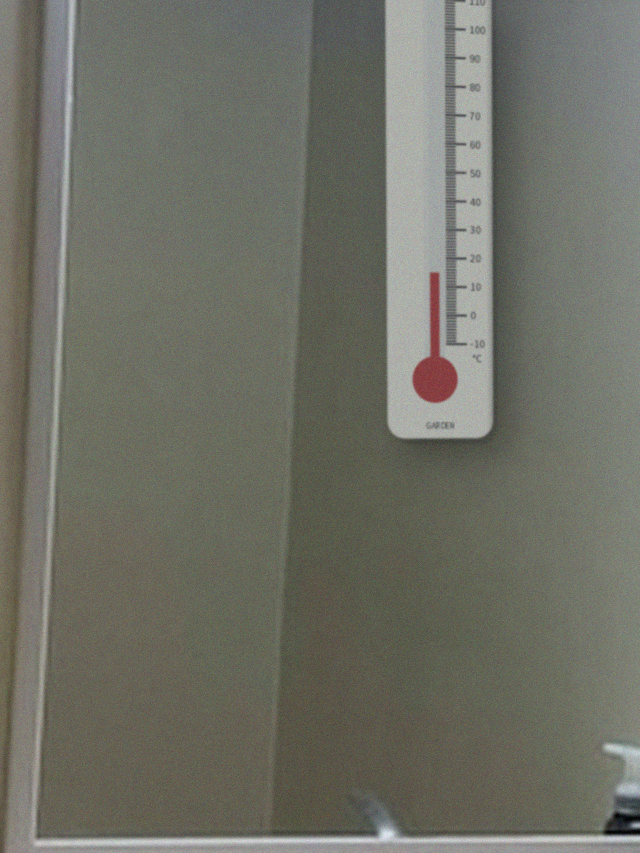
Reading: value=15 unit=°C
